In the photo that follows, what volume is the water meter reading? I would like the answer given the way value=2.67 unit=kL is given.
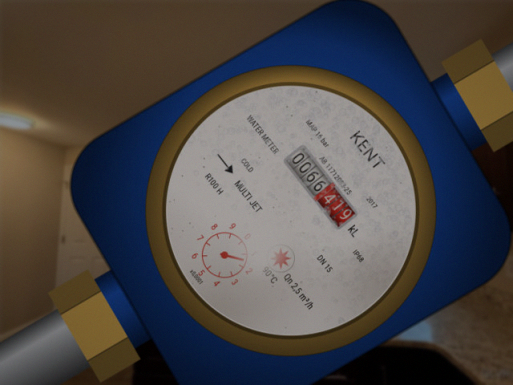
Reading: value=66.4191 unit=kL
